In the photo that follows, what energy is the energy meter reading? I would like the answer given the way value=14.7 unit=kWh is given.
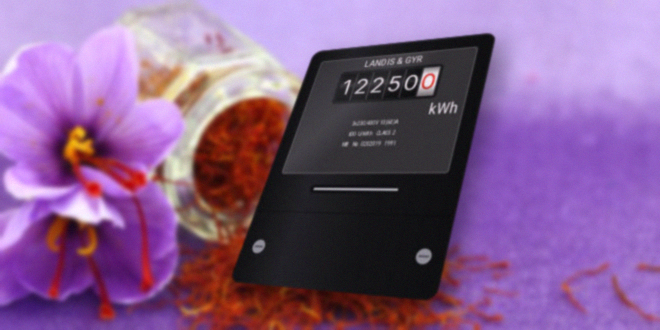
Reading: value=12250.0 unit=kWh
